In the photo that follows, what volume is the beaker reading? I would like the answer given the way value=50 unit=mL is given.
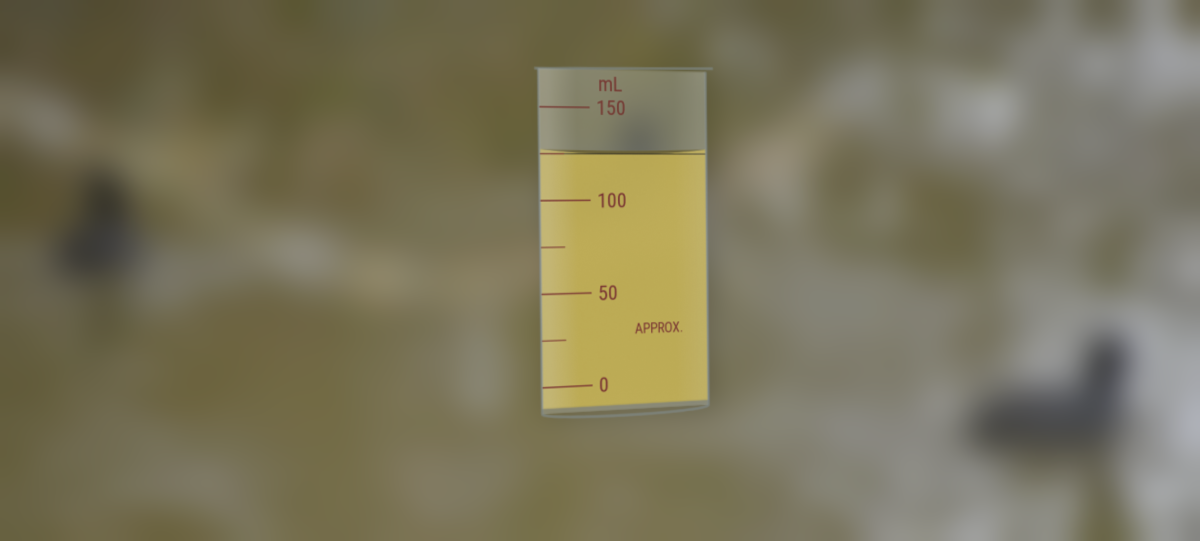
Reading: value=125 unit=mL
